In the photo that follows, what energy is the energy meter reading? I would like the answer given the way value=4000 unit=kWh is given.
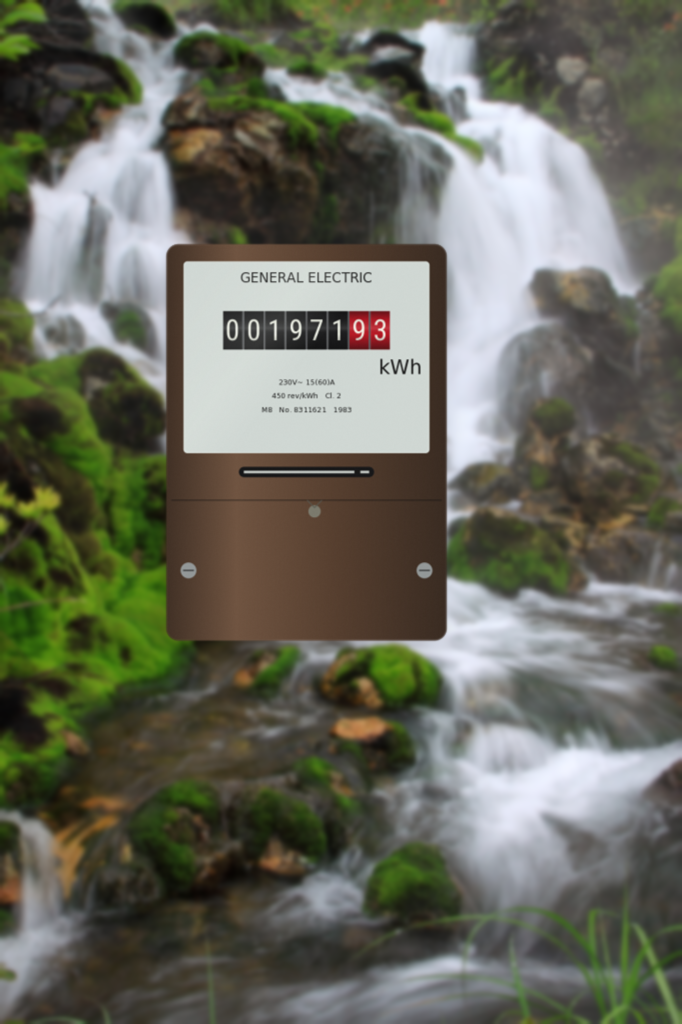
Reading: value=1971.93 unit=kWh
